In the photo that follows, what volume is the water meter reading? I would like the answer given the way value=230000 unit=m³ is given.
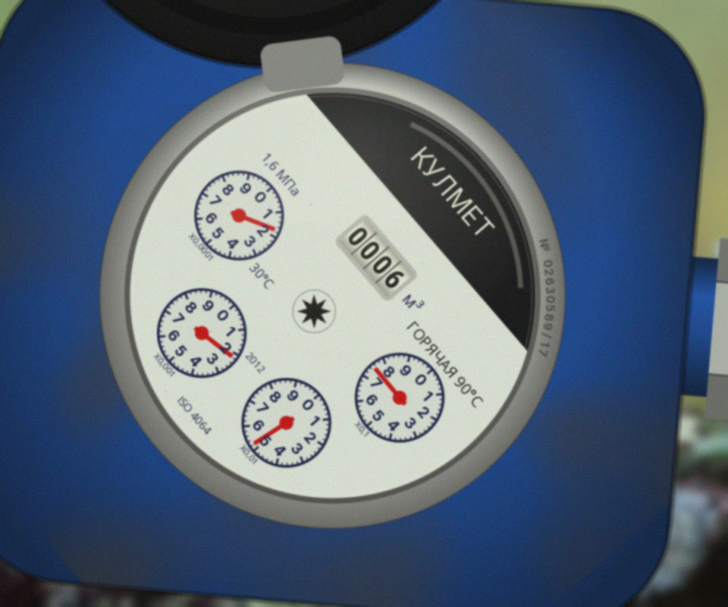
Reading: value=6.7521 unit=m³
